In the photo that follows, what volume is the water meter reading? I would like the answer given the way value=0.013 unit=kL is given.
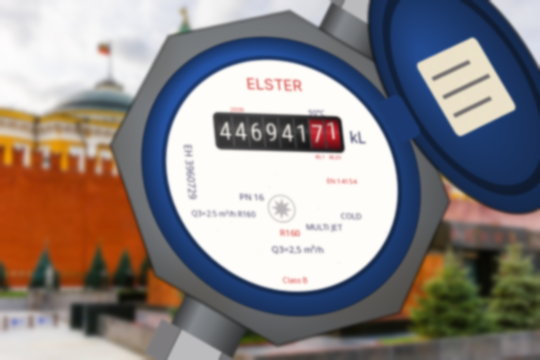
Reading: value=446941.71 unit=kL
